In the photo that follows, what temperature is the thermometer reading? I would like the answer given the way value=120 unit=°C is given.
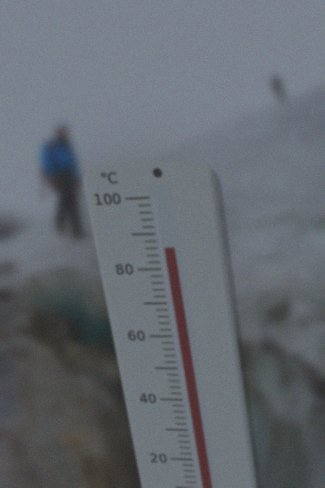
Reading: value=86 unit=°C
